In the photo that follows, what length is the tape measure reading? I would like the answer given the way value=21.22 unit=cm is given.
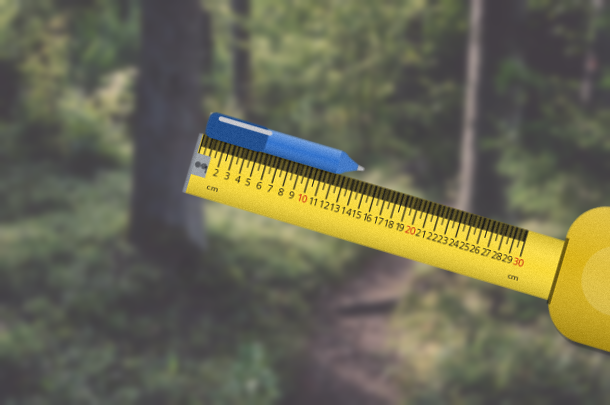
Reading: value=14.5 unit=cm
